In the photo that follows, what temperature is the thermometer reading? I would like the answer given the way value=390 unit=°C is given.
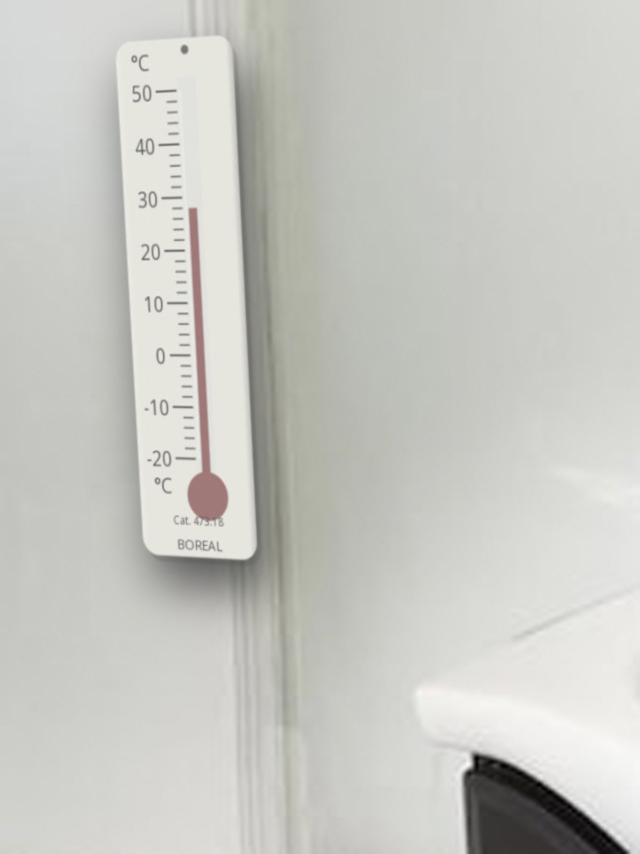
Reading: value=28 unit=°C
